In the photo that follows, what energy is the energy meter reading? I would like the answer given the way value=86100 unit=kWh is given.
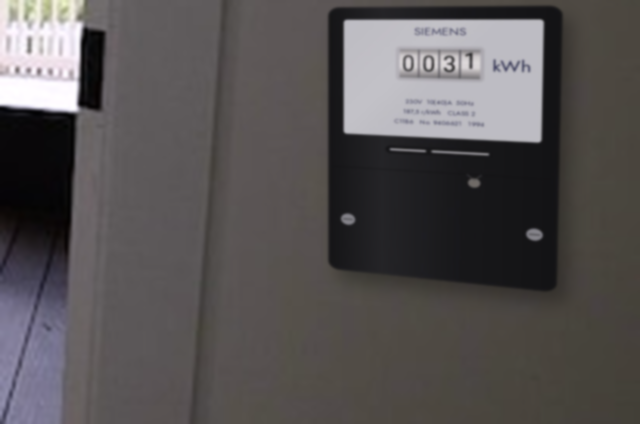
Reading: value=31 unit=kWh
